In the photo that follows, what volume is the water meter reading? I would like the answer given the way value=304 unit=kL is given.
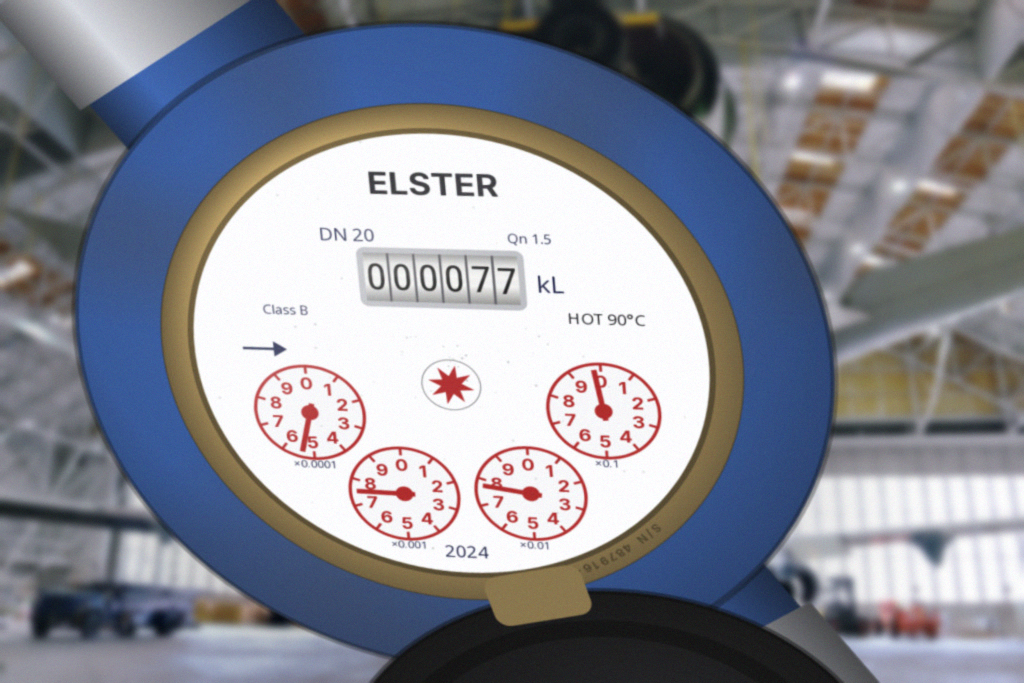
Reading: value=76.9775 unit=kL
